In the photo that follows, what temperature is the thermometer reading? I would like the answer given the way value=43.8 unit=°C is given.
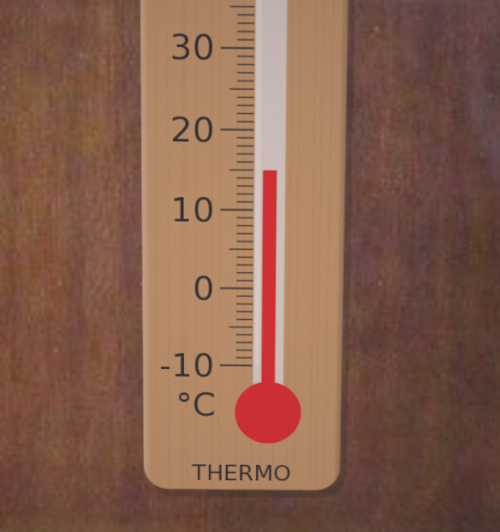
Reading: value=15 unit=°C
